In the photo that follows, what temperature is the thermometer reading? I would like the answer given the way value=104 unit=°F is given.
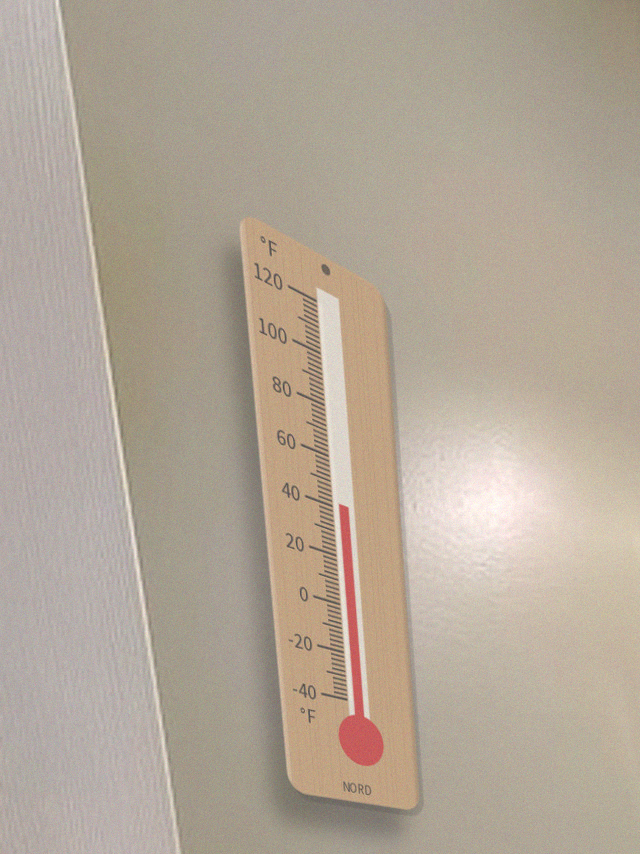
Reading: value=42 unit=°F
